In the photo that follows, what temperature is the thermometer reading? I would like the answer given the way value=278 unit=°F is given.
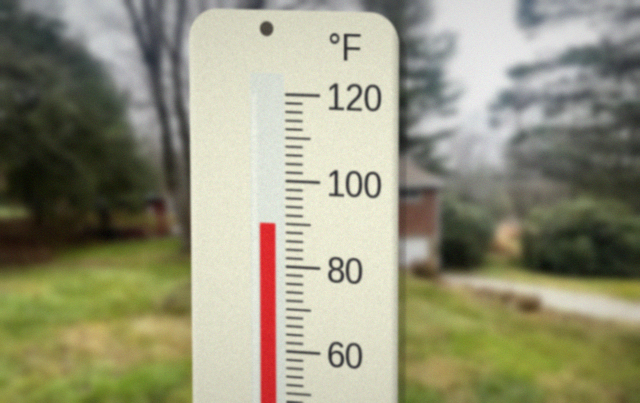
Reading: value=90 unit=°F
